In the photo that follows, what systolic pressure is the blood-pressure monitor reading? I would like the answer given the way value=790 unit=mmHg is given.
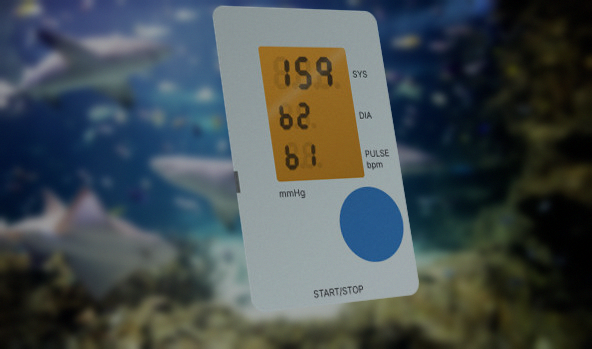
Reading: value=159 unit=mmHg
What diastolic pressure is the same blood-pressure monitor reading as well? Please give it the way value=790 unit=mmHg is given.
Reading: value=62 unit=mmHg
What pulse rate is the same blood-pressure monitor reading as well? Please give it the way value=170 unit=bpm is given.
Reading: value=61 unit=bpm
